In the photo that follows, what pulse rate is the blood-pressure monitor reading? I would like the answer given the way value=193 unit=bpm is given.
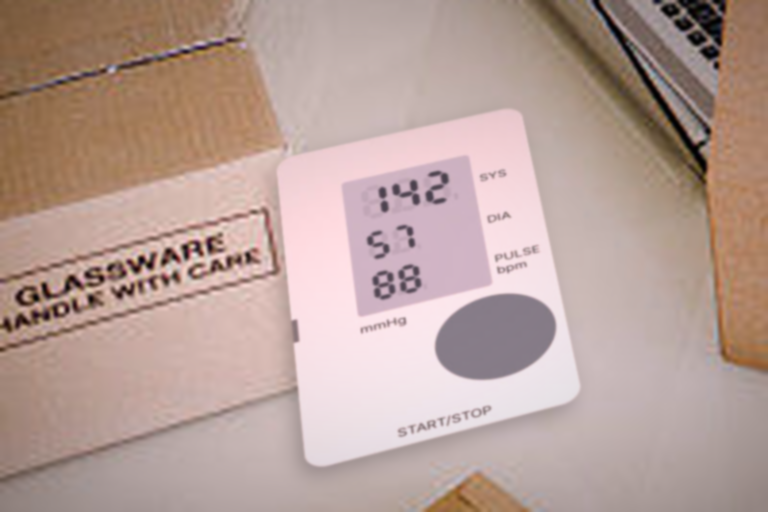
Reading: value=88 unit=bpm
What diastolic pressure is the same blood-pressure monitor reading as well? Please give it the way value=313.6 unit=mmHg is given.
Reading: value=57 unit=mmHg
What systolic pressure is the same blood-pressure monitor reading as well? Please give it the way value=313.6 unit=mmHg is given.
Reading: value=142 unit=mmHg
